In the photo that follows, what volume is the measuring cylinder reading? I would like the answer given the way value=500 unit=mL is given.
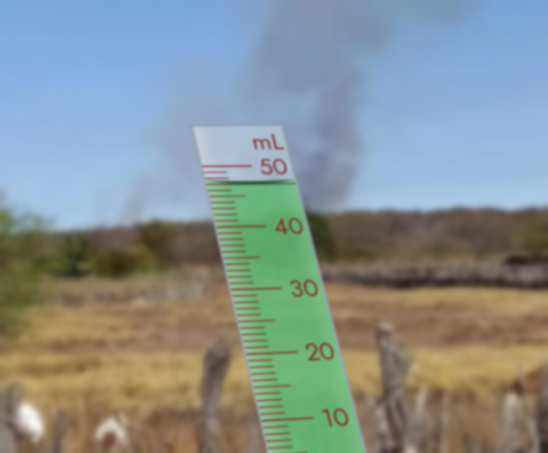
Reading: value=47 unit=mL
